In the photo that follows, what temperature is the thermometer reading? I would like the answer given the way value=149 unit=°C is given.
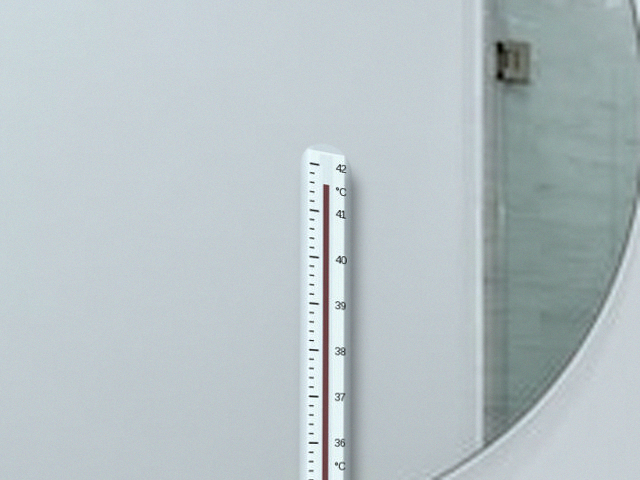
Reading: value=41.6 unit=°C
